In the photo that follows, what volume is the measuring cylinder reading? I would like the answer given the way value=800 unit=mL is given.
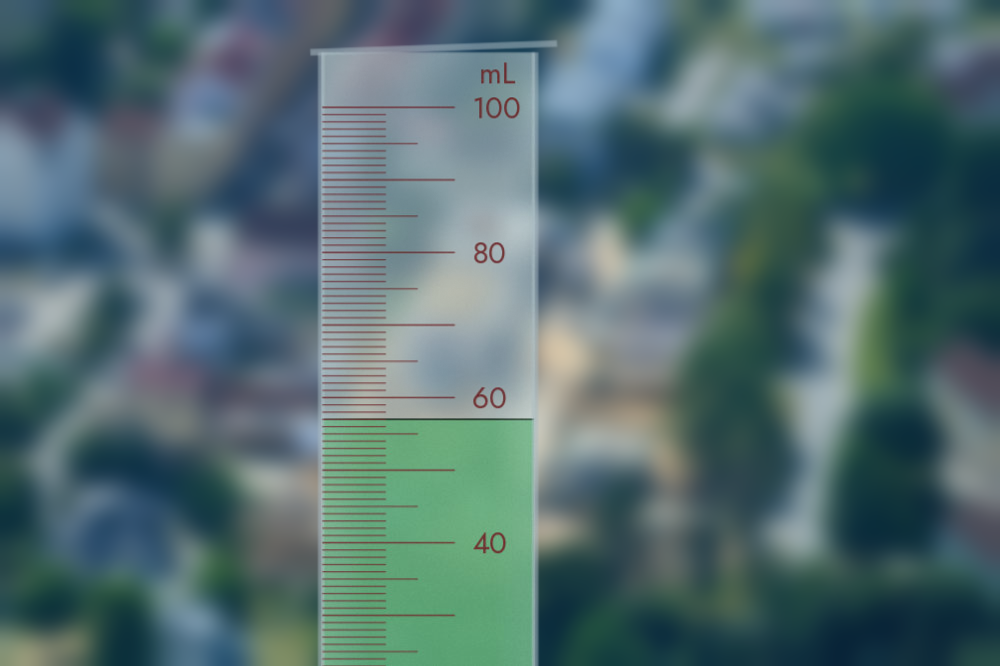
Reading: value=57 unit=mL
